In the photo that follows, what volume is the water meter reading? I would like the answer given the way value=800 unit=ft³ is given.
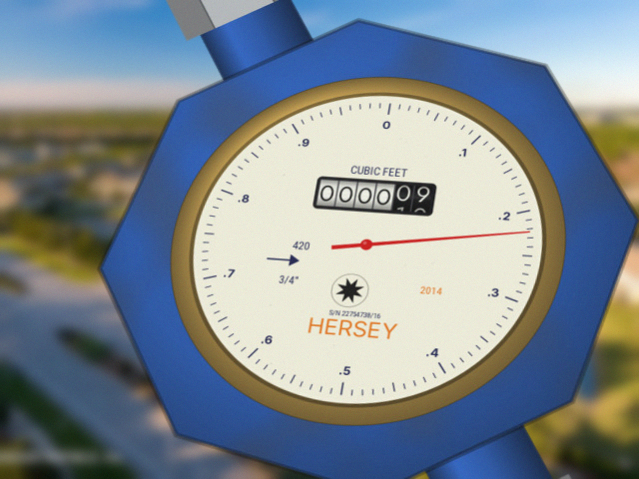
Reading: value=9.22 unit=ft³
